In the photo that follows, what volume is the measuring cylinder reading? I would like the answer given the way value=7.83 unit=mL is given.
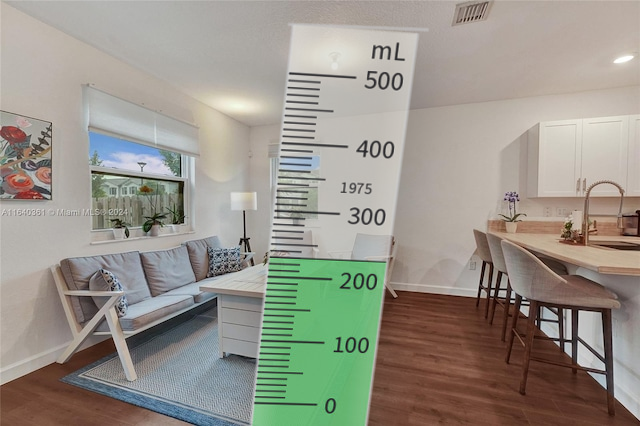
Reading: value=230 unit=mL
